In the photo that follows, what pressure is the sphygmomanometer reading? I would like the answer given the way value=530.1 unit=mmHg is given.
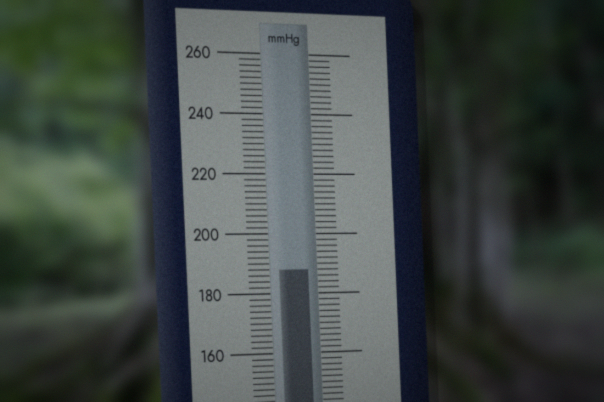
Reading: value=188 unit=mmHg
